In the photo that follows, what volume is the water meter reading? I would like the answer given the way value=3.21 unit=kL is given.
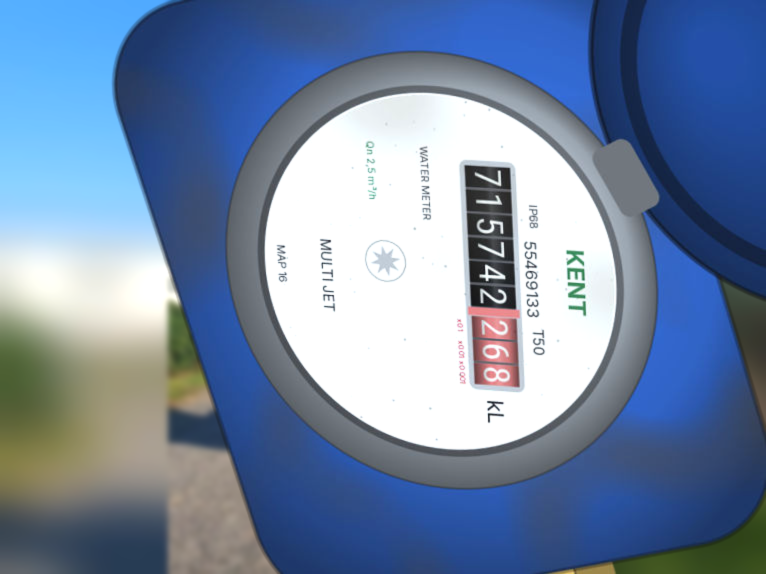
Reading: value=715742.268 unit=kL
